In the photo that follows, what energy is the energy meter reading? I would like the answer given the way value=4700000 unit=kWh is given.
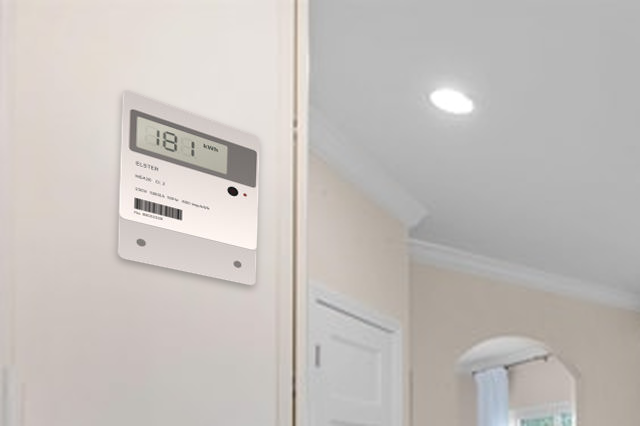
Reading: value=181 unit=kWh
